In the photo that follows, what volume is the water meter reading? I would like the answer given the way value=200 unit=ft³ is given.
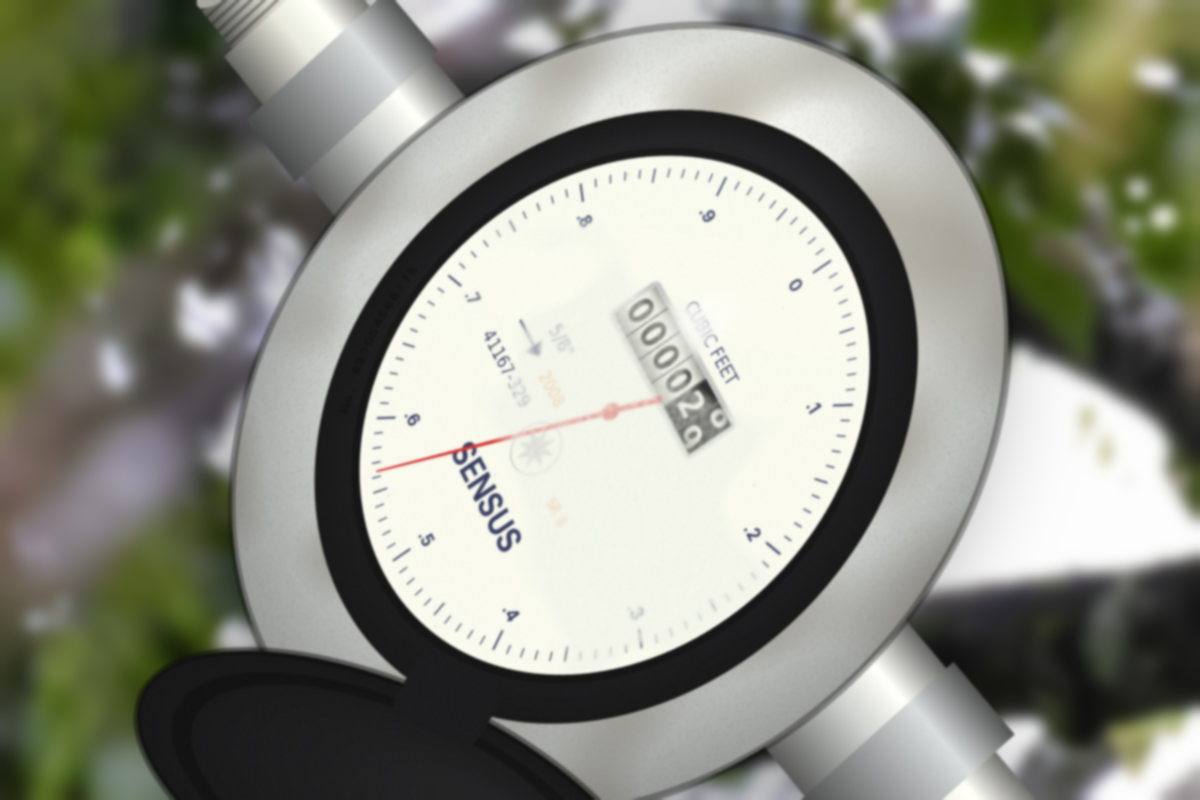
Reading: value=28.56 unit=ft³
